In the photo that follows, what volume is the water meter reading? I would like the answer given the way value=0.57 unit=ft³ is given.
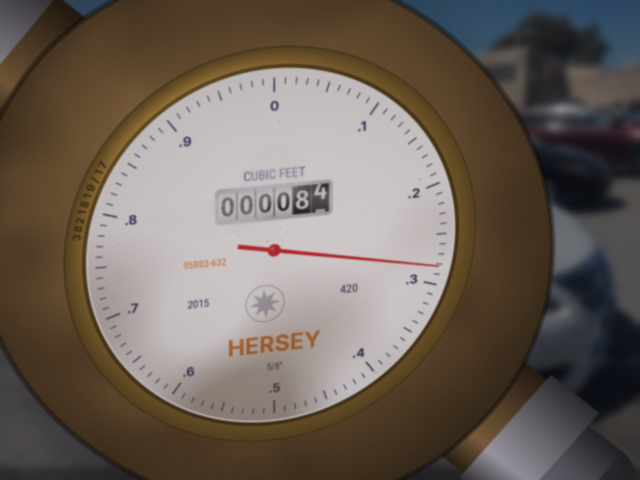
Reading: value=84.28 unit=ft³
